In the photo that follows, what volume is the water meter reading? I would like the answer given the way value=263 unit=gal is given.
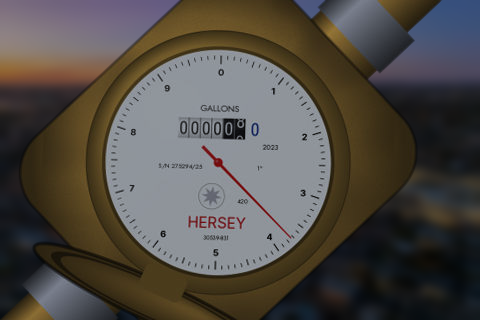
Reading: value=83.7 unit=gal
